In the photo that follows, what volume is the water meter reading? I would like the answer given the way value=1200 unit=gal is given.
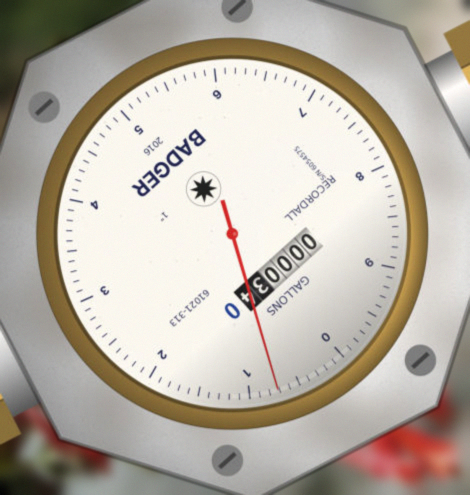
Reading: value=340.7 unit=gal
